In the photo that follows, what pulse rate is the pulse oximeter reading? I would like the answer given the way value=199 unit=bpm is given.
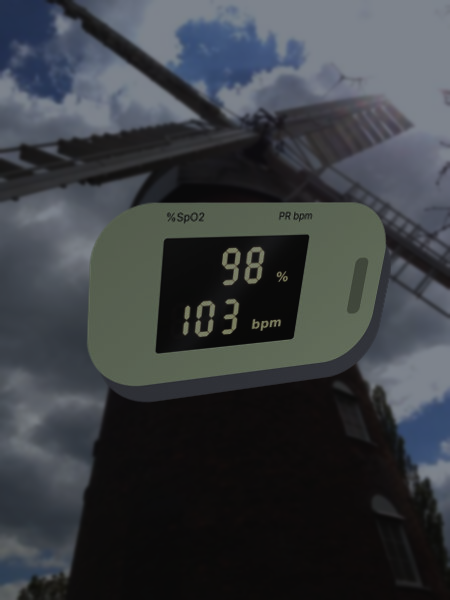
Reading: value=103 unit=bpm
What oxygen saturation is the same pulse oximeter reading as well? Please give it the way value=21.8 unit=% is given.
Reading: value=98 unit=%
